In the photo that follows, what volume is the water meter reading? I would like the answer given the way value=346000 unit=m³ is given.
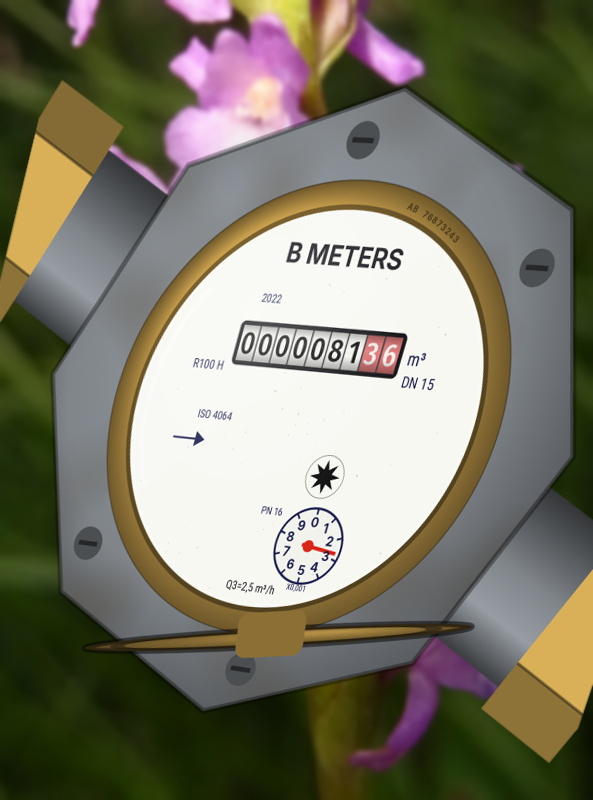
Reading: value=81.362 unit=m³
